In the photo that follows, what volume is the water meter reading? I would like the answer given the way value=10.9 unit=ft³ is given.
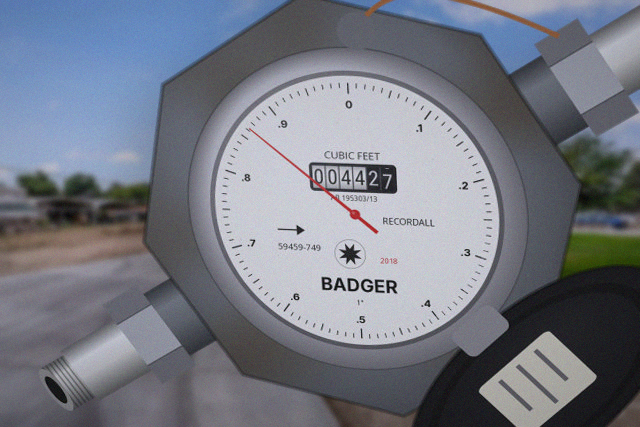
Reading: value=4426.86 unit=ft³
